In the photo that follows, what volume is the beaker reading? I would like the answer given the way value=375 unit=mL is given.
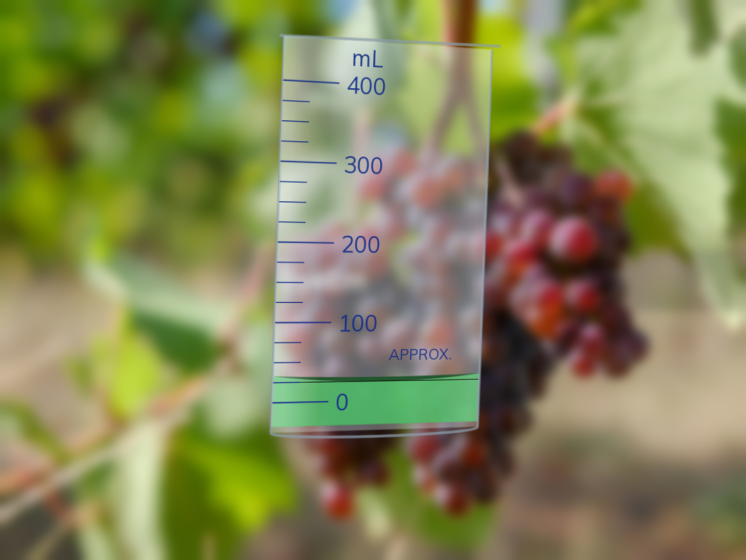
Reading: value=25 unit=mL
